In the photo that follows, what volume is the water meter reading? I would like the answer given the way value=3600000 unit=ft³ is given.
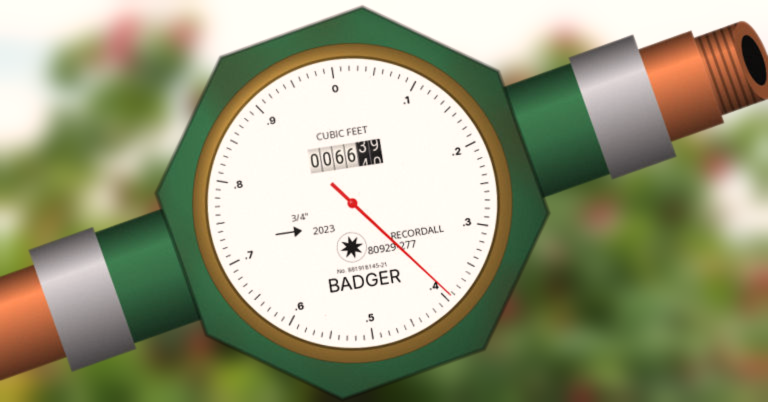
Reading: value=6639.39 unit=ft³
